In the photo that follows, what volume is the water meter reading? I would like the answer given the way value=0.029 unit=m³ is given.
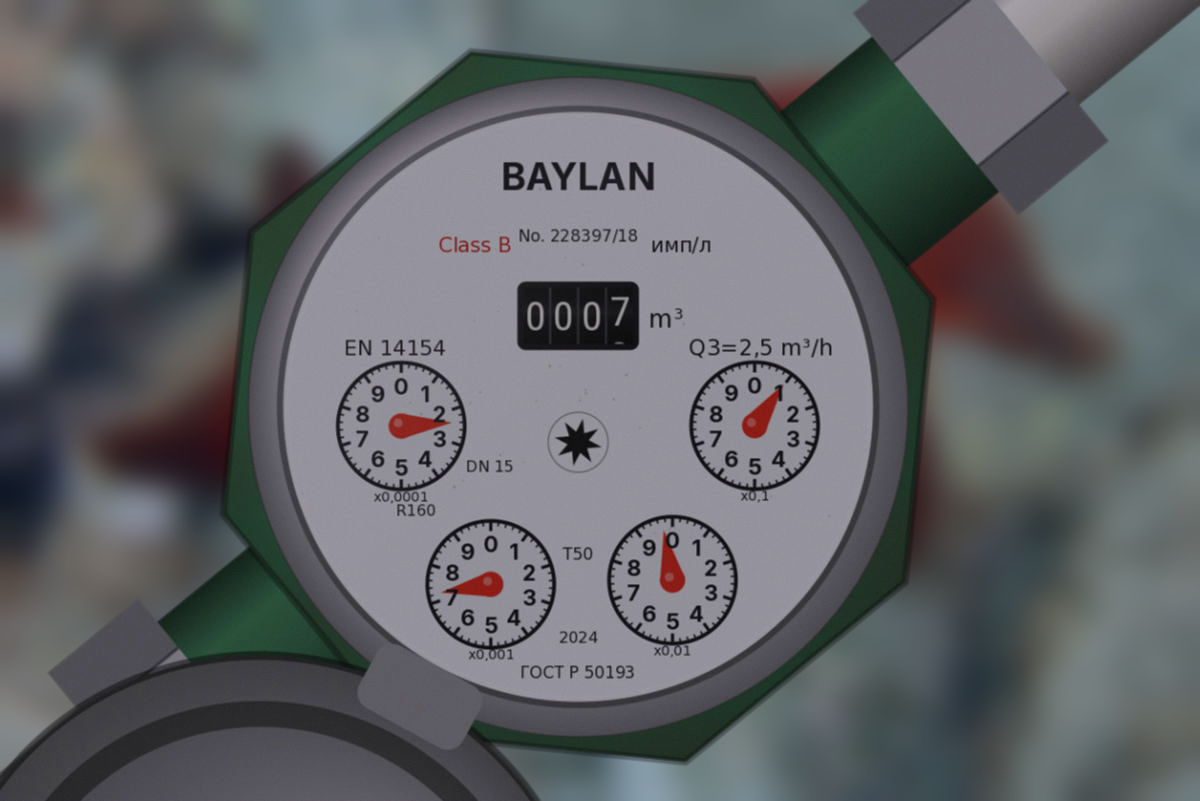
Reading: value=7.0972 unit=m³
